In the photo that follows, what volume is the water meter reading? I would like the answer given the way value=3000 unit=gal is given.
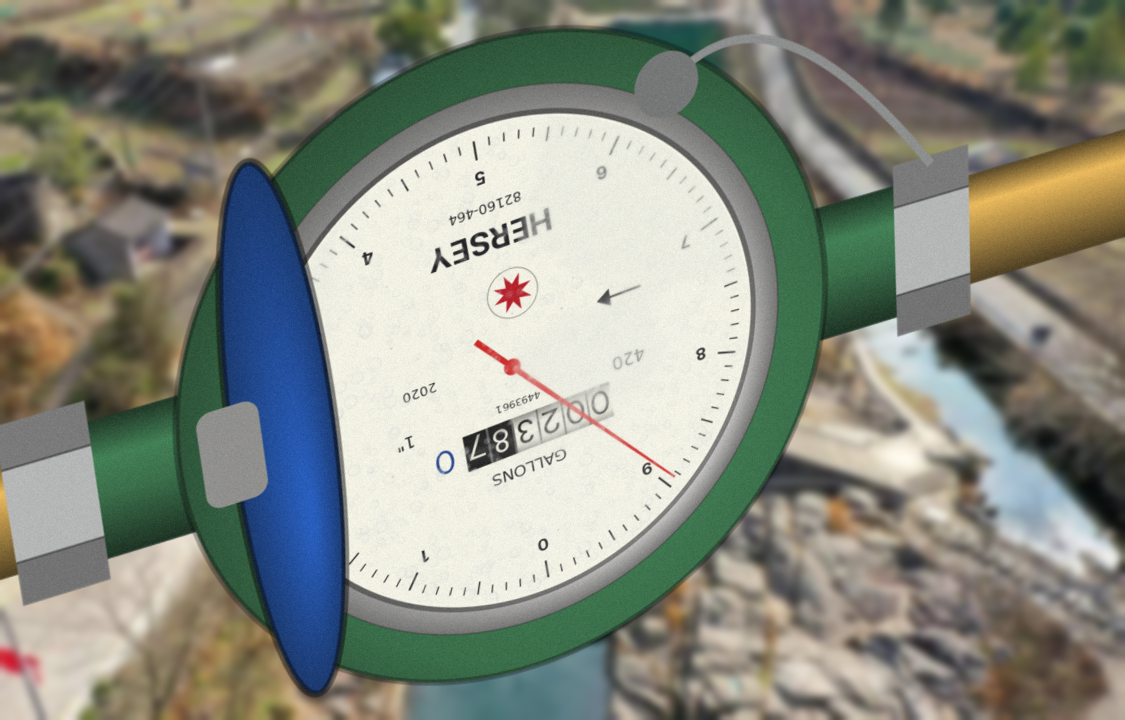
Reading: value=23868.9 unit=gal
